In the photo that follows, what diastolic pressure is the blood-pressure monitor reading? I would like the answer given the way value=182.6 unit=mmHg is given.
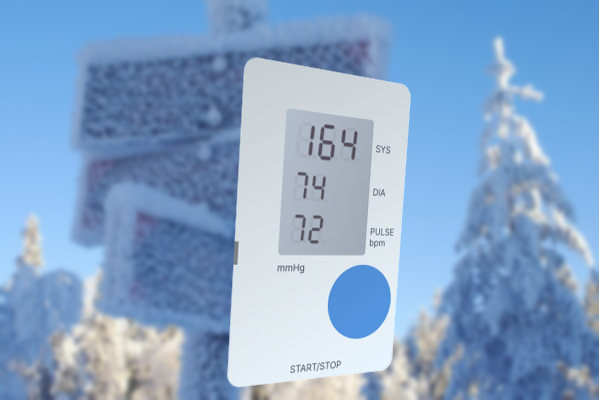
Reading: value=74 unit=mmHg
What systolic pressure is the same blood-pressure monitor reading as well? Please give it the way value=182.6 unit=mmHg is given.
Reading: value=164 unit=mmHg
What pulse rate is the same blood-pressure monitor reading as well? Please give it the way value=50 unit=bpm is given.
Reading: value=72 unit=bpm
